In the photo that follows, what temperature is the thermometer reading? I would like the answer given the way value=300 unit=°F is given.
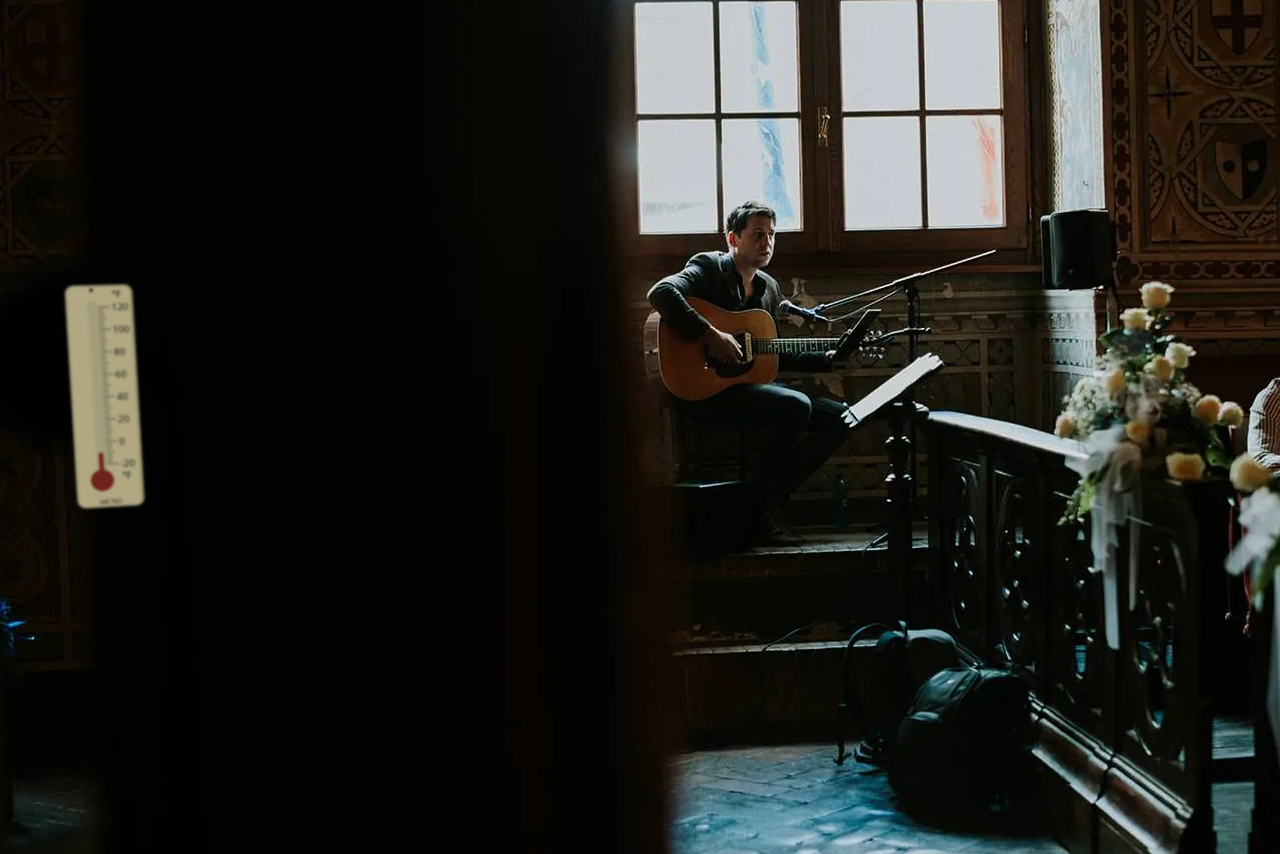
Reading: value=-10 unit=°F
